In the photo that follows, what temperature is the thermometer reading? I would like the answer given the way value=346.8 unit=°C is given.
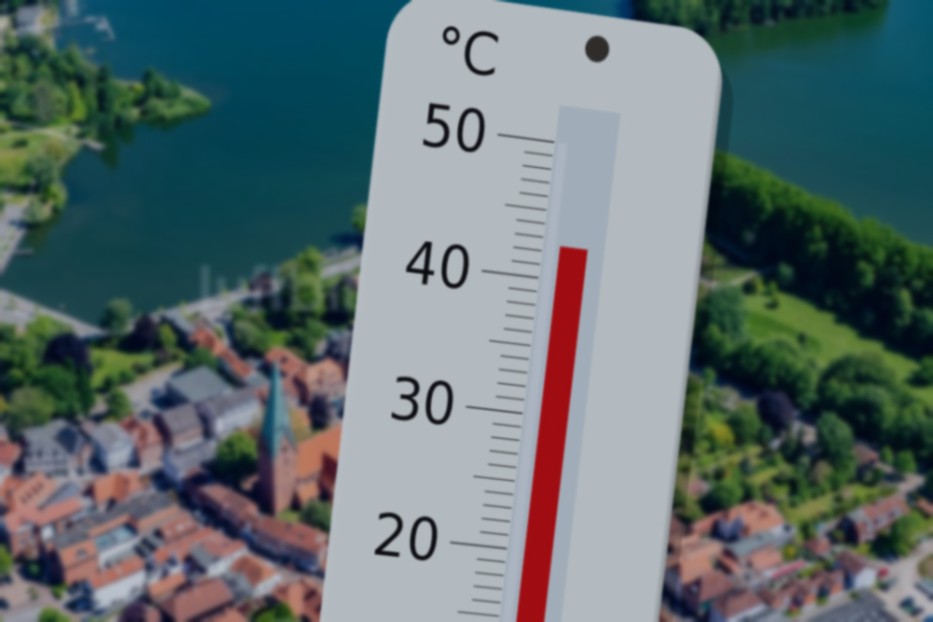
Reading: value=42.5 unit=°C
